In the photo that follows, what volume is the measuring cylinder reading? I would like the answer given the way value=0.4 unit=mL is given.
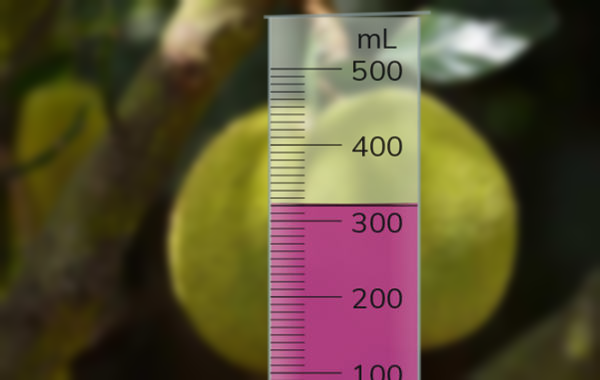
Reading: value=320 unit=mL
